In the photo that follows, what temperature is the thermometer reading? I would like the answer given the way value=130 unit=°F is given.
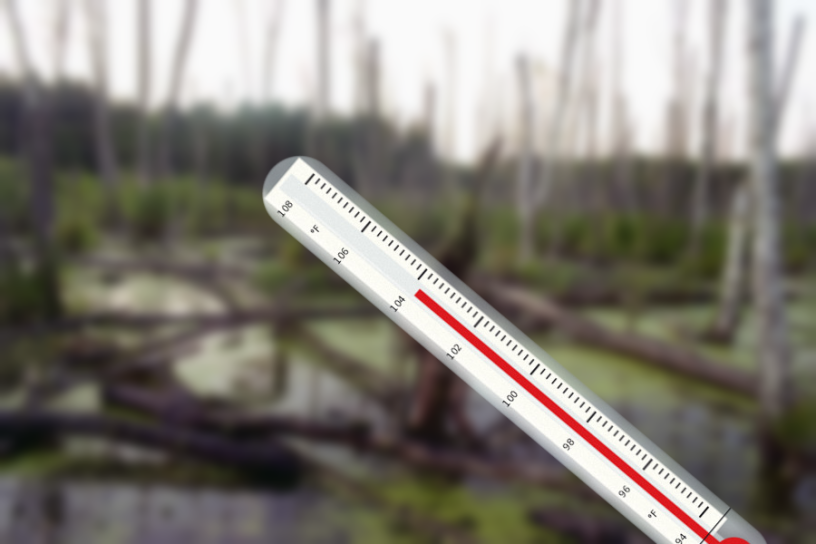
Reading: value=103.8 unit=°F
